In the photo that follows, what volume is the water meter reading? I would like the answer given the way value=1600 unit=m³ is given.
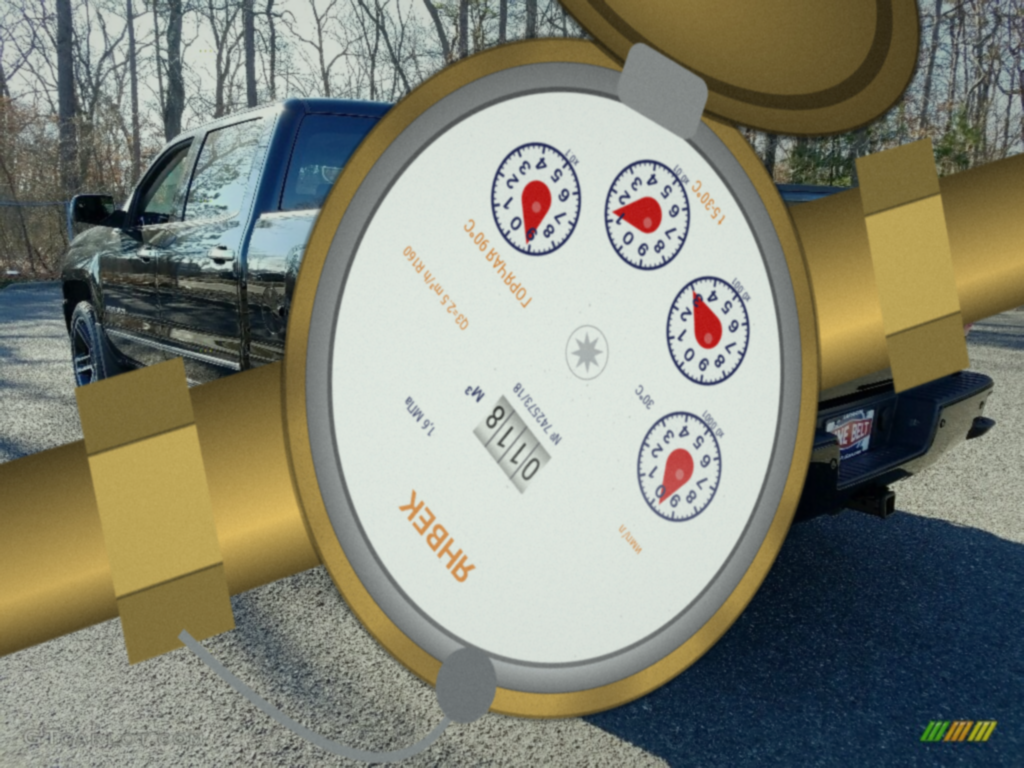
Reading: value=117.9129 unit=m³
